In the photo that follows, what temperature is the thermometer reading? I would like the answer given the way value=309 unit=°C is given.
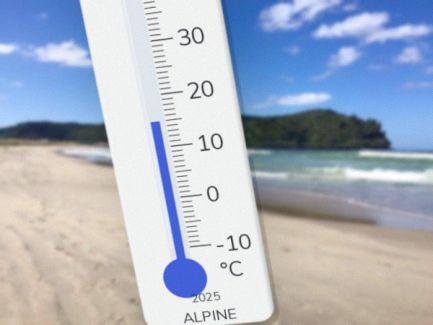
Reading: value=15 unit=°C
